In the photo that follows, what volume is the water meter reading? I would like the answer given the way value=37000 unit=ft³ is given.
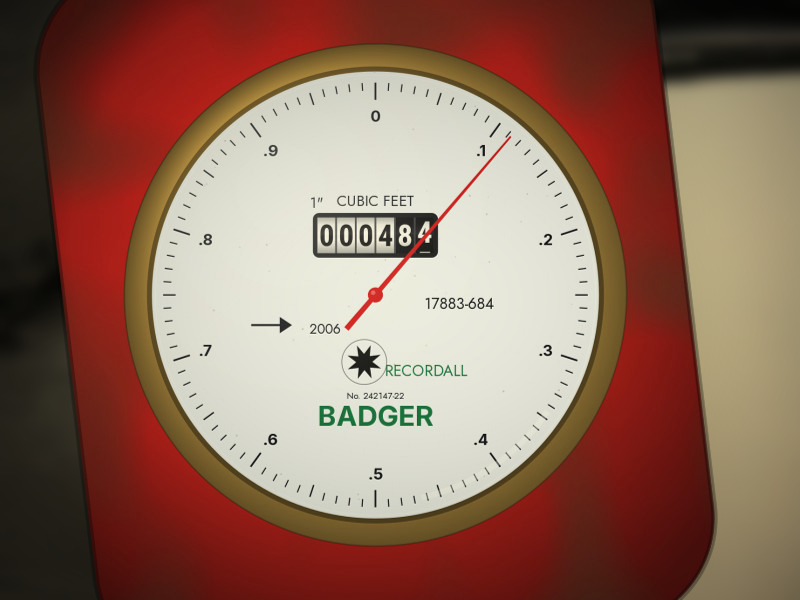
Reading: value=484.11 unit=ft³
